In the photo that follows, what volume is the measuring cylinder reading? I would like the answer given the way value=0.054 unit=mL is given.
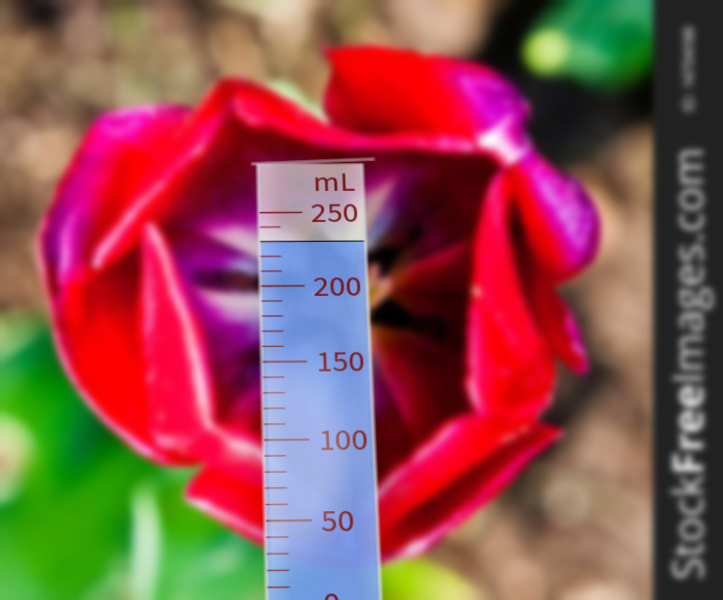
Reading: value=230 unit=mL
